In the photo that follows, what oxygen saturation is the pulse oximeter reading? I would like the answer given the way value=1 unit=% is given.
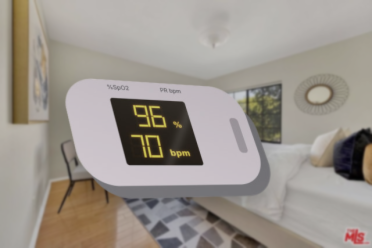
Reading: value=96 unit=%
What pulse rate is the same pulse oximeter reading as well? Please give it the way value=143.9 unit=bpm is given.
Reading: value=70 unit=bpm
